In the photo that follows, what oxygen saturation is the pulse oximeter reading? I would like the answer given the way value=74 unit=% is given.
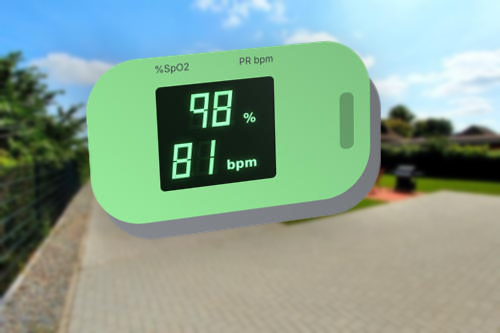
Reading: value=98 unit=%
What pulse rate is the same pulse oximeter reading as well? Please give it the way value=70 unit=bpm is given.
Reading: value=81 unit=bpm
